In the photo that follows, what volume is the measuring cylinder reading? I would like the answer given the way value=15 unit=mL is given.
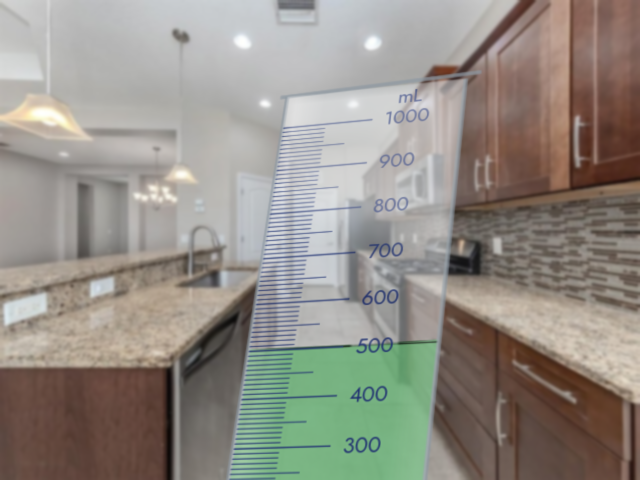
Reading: value=500 unit=mL
